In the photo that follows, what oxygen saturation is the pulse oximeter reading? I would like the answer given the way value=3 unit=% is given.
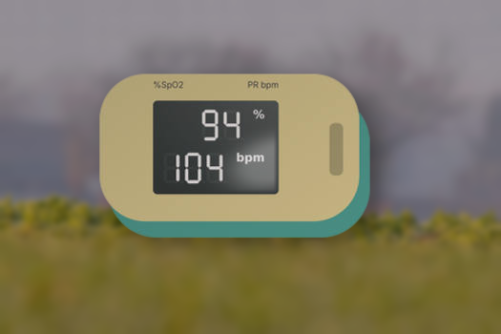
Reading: value=94 unit=%
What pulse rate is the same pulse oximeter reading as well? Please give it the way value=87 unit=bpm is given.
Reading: value=104 unit=bpm
